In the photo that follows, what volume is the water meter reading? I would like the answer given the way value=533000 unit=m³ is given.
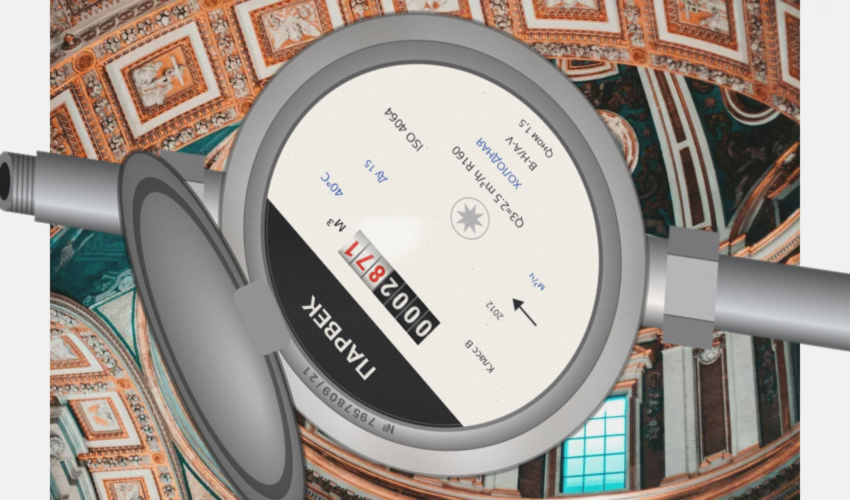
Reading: value=2.871 unit=m³
